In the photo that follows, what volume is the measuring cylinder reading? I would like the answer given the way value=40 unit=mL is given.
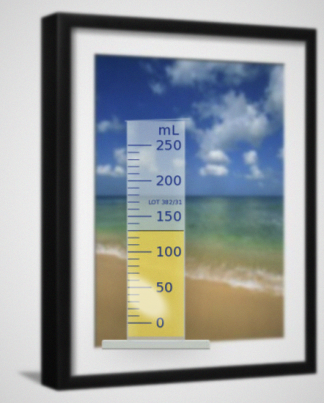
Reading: value=130 unit=mL
